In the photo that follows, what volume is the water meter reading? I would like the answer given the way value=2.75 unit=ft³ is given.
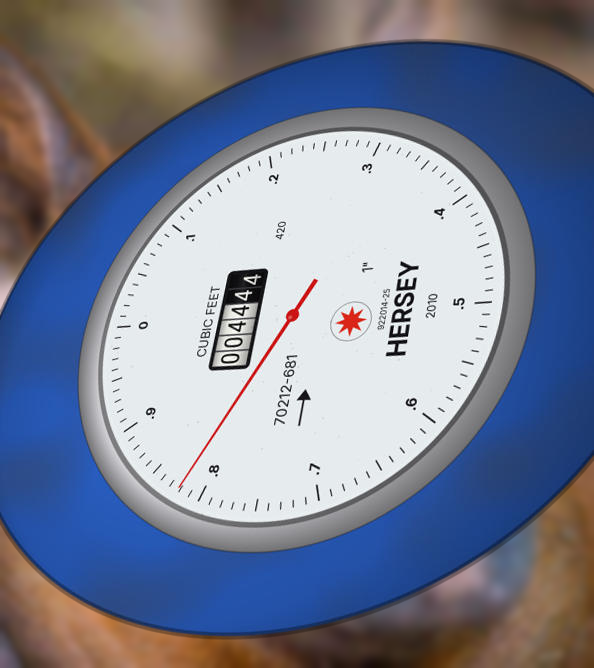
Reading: value=4443.82 unit=ft³
